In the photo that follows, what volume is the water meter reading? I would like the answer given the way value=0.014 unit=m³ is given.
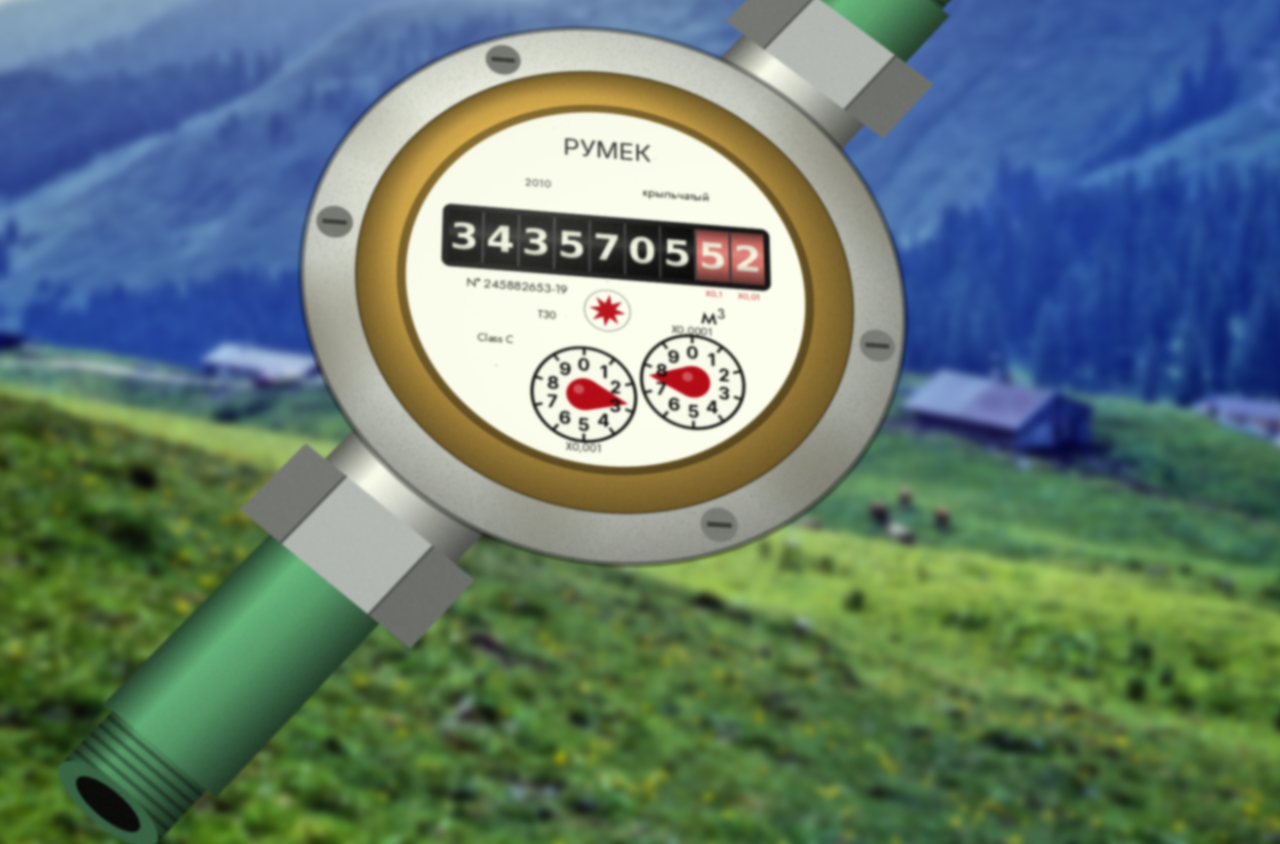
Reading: value=3435705.5227 unit=m³
